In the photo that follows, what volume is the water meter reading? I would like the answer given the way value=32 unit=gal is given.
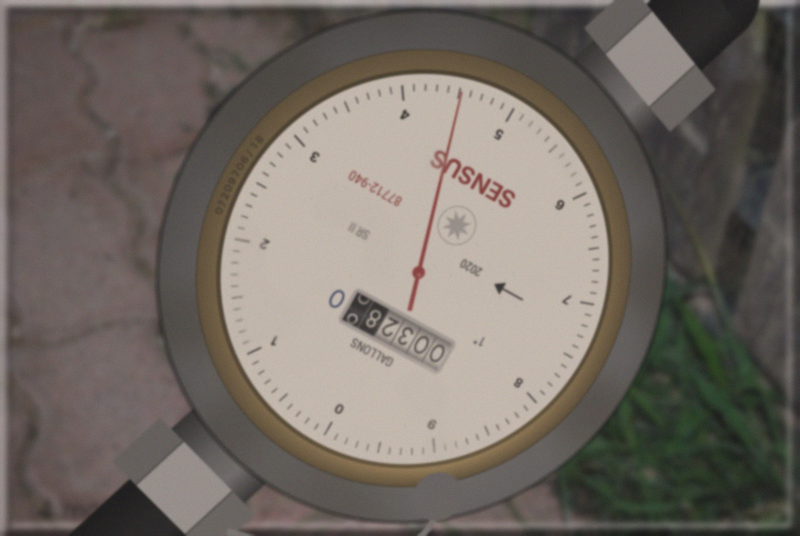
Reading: value=32884.5 unit=gal
